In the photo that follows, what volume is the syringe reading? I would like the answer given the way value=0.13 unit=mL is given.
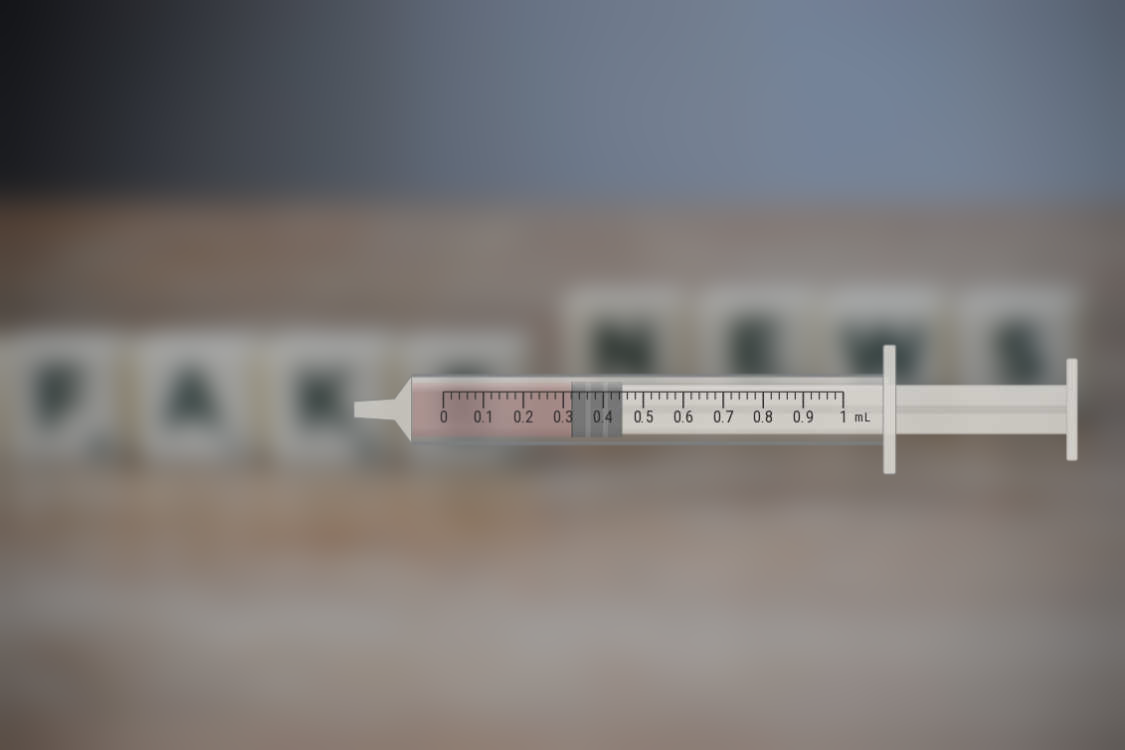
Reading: value=0.32 unit=mL
